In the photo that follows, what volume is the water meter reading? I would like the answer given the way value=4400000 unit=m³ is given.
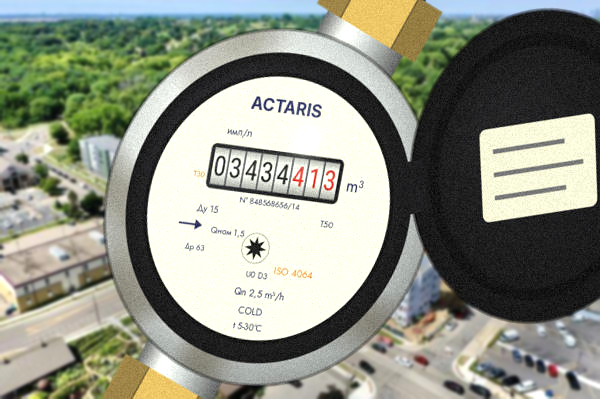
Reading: value=3434.413 unit=m³
